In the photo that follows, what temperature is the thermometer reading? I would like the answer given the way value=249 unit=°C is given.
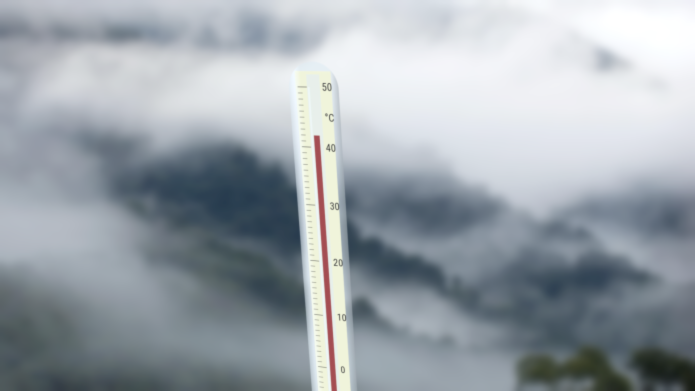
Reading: value=42 unit=°C
